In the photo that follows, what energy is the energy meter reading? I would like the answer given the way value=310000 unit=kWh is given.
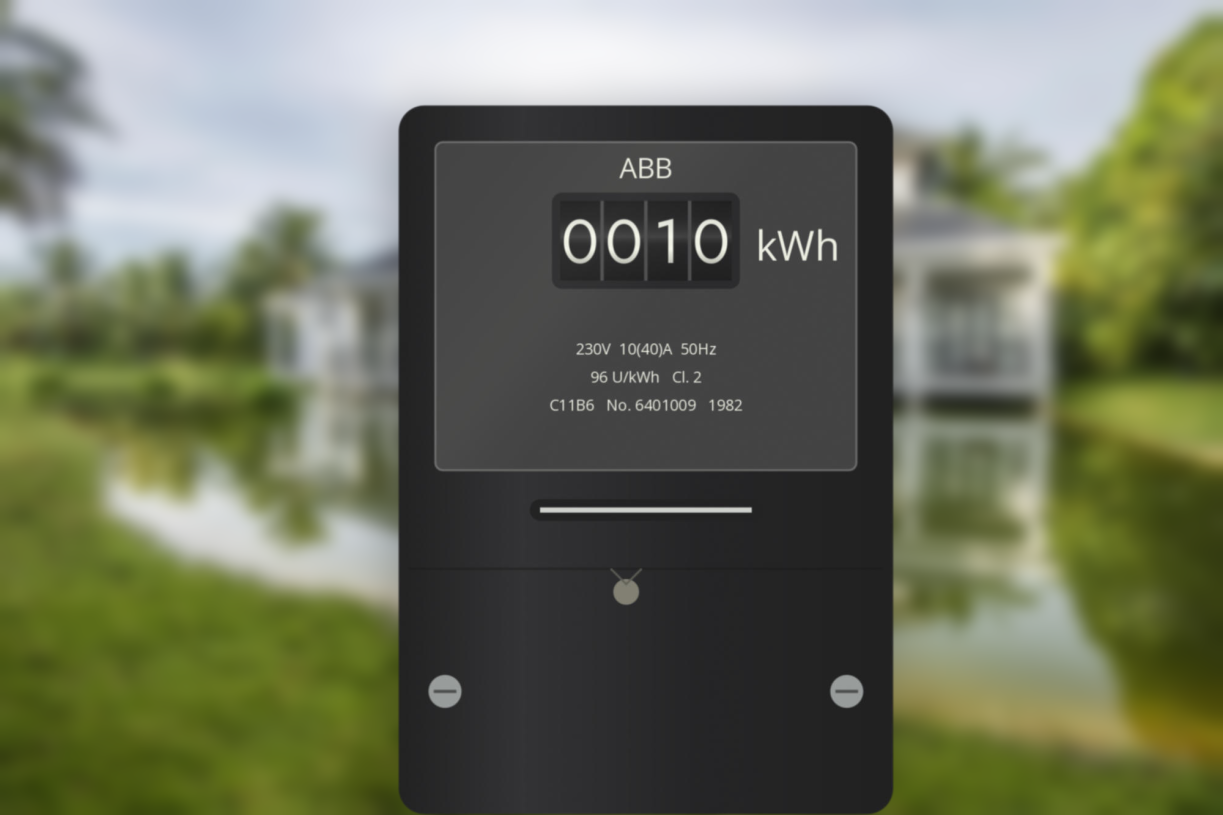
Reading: value=10 unit=kWh
